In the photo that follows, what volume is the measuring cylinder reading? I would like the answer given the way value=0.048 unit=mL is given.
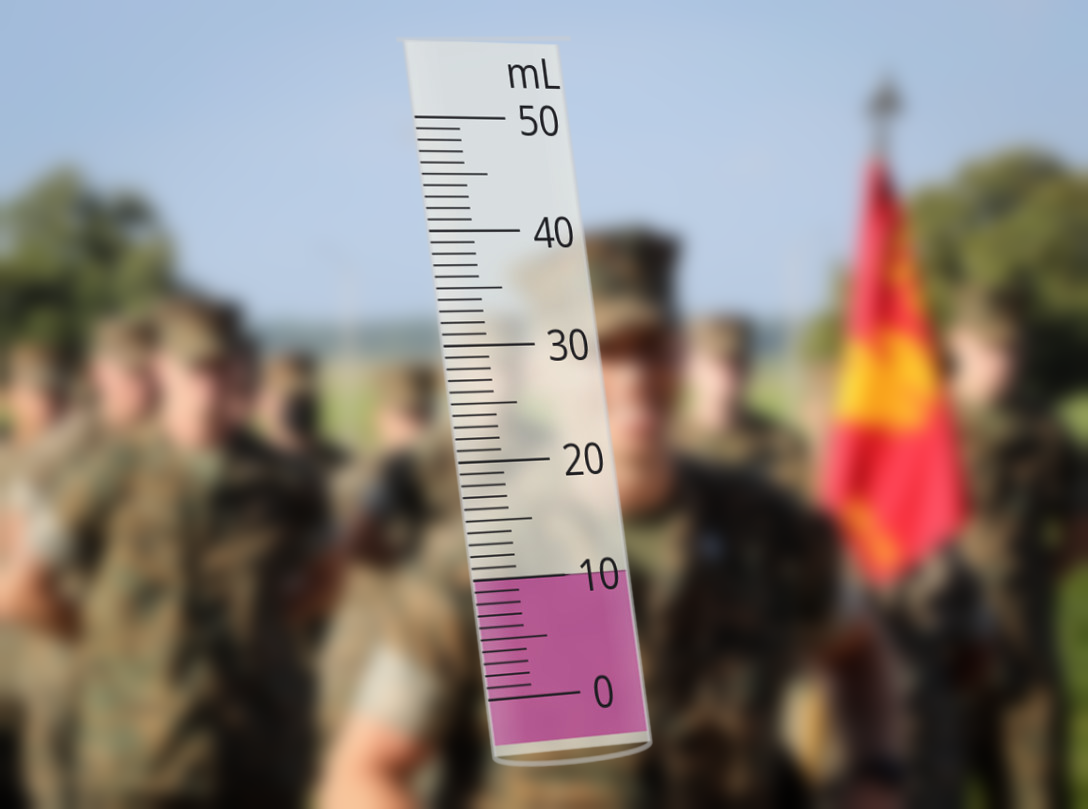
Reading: value=10 unit=mL
